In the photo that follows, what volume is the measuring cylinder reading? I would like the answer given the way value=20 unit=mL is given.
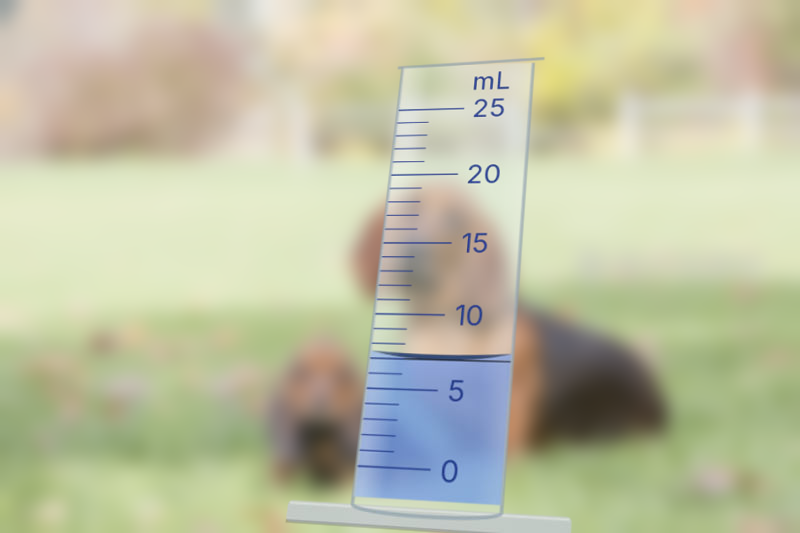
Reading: value=7 unit=mL
